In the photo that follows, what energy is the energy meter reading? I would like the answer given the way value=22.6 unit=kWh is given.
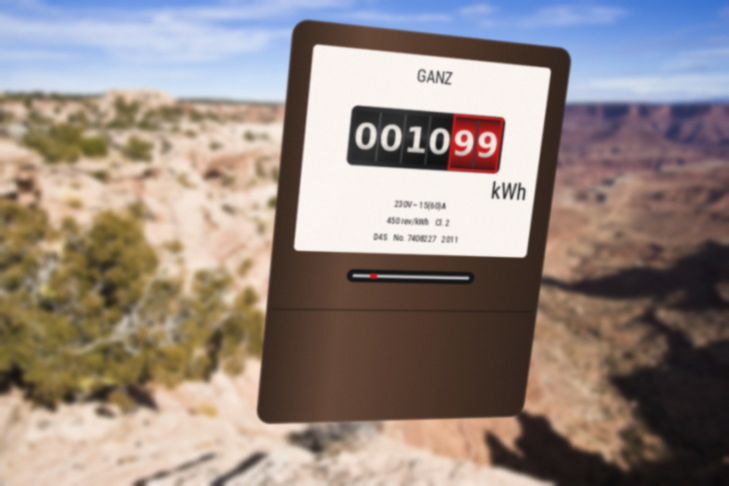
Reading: value=10.99 unit=kWh
